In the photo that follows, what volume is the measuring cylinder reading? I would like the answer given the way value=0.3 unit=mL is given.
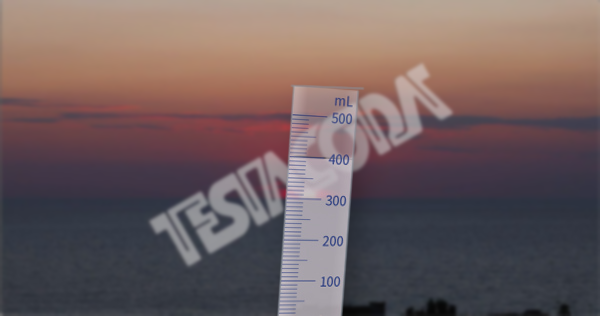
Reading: value=400 unit=mL
